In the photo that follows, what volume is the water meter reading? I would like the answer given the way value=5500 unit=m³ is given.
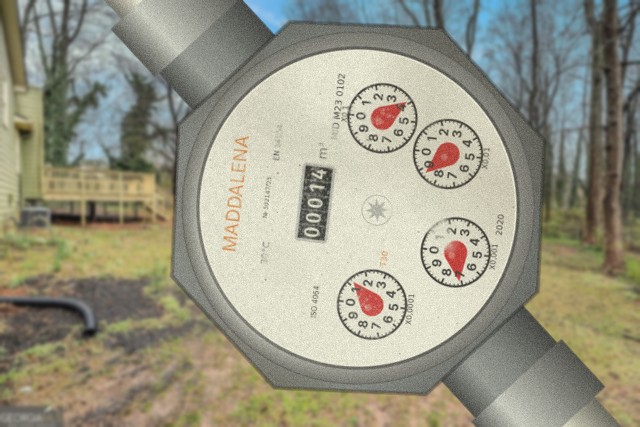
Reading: value=14.3871 unit=m³
